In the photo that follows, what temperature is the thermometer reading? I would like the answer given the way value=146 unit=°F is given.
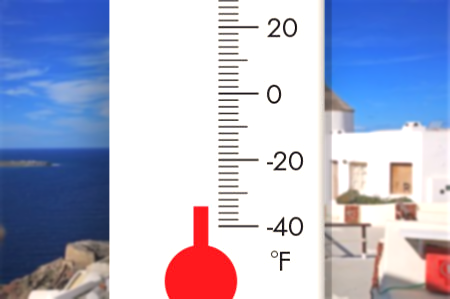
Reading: value=-34 unit=°F
